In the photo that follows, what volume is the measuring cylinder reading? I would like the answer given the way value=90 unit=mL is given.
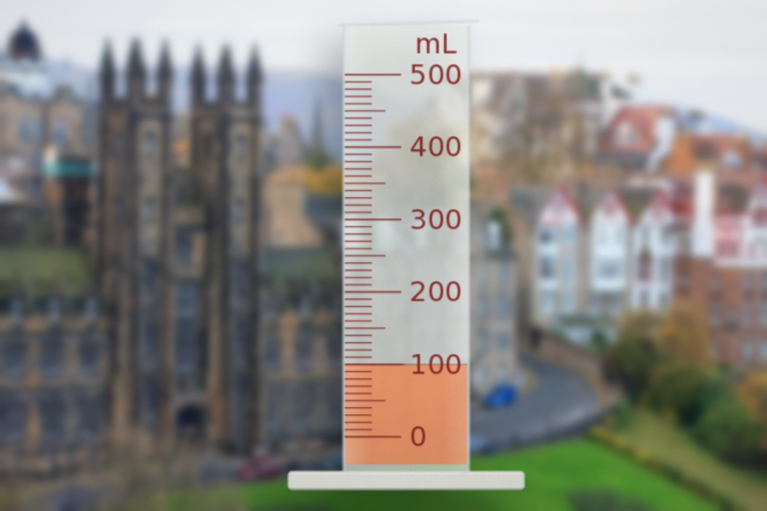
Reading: value=100 unit=mL
